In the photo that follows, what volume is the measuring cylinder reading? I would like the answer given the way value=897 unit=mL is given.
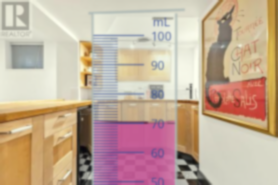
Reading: value=70 unit=mL
